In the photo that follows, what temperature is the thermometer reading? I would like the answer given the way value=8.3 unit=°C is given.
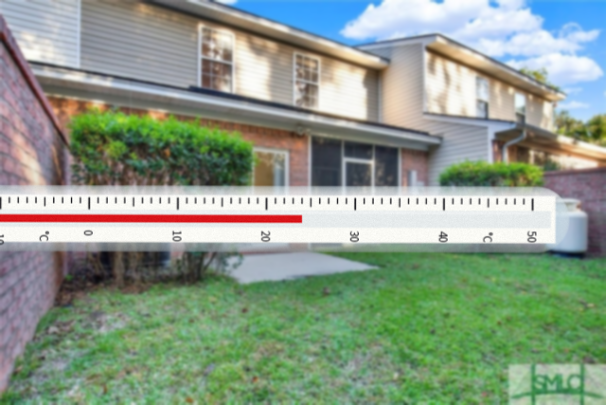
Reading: value=24 unit=°C
